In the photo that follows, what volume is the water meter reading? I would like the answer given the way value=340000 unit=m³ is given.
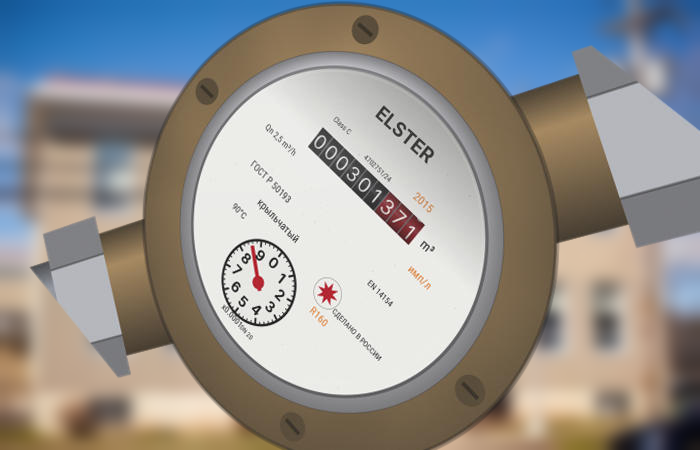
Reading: value=301.3708 unit=m³
